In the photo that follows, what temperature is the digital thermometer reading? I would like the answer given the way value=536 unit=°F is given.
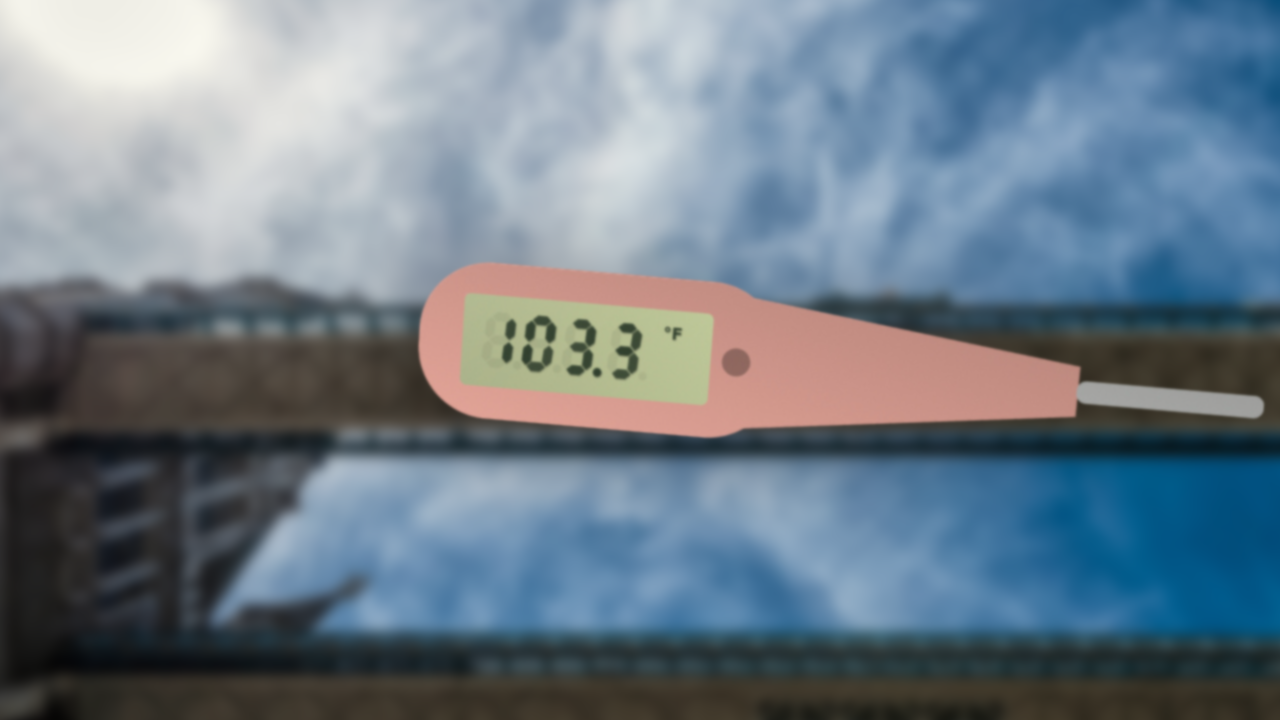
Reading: value=103.3 unit=°F
